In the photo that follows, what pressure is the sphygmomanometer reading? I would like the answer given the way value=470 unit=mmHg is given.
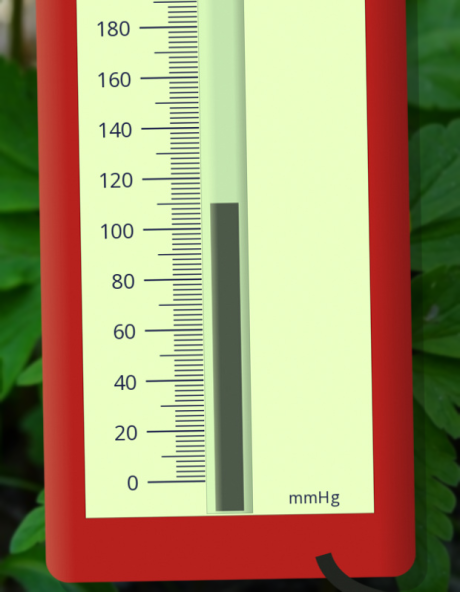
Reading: value=110 unit=mmHg
